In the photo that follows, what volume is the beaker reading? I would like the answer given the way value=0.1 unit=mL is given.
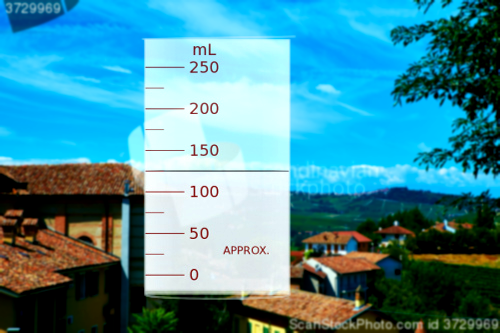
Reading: value=125 unit=mL
